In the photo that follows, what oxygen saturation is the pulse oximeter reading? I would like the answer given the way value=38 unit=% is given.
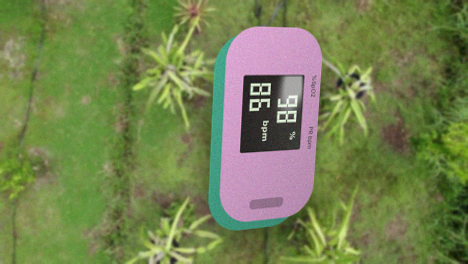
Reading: value=98 unit=%
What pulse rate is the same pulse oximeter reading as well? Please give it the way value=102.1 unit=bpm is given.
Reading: value=86 unit=bpm
